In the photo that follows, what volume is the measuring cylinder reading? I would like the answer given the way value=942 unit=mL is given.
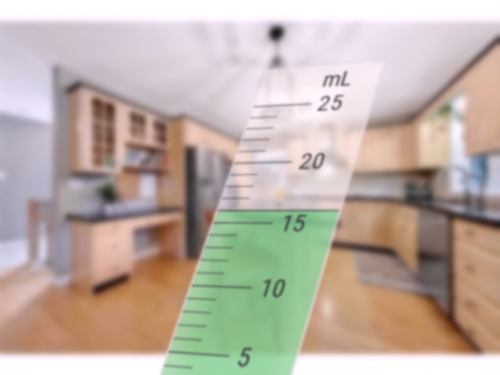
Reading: value=16 unit=mL
